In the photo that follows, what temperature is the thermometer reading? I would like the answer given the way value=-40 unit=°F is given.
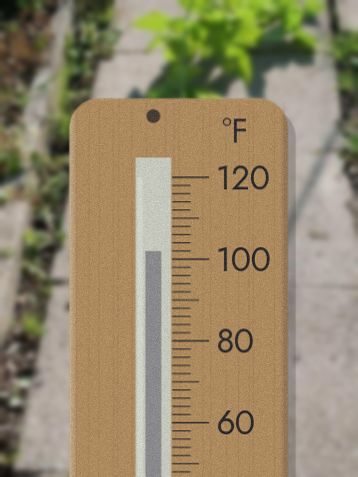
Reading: value=102 unit=°F
